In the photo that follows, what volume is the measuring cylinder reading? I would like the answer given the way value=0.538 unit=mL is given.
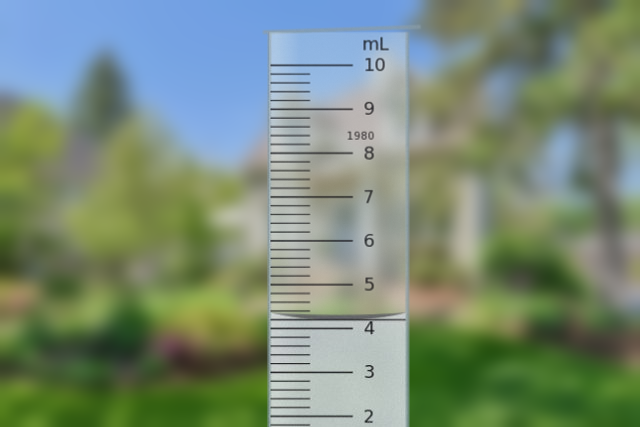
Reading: value=4.2 unit=mL
